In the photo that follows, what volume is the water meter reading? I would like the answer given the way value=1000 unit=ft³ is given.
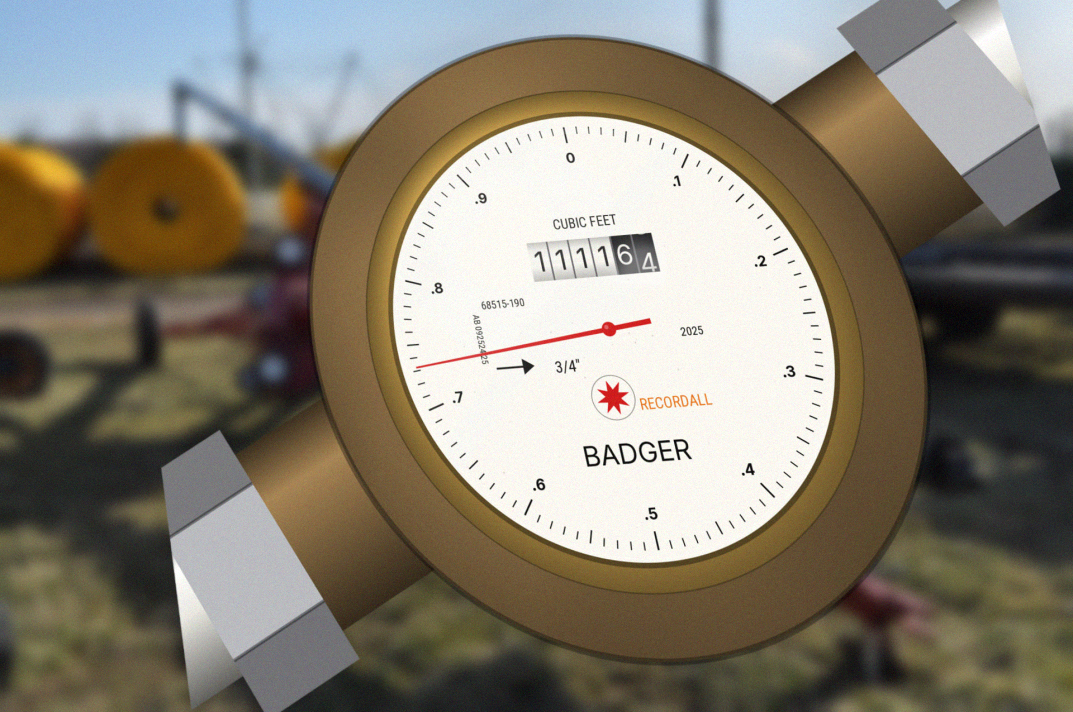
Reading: value=111163.73 unit=ft³
